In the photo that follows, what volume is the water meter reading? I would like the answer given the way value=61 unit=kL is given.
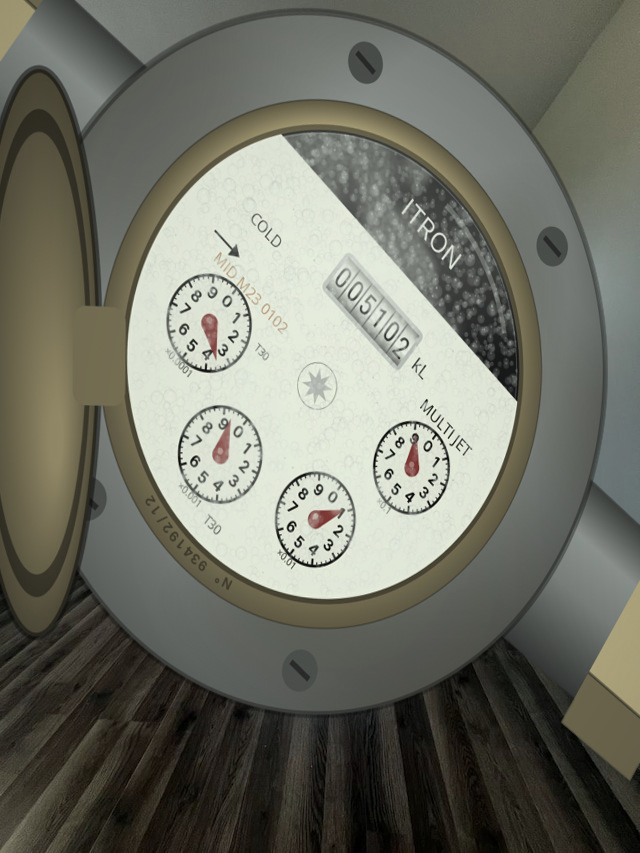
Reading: value=5101.9093 unit=kL
